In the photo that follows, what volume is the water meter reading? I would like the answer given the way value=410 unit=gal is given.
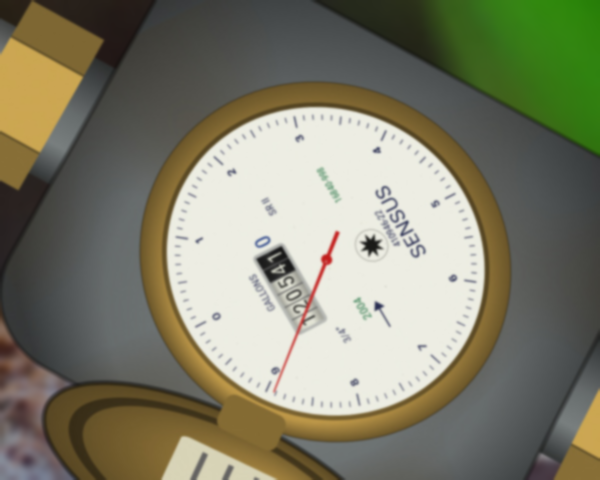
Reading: value=1205408.9 unit=gal
